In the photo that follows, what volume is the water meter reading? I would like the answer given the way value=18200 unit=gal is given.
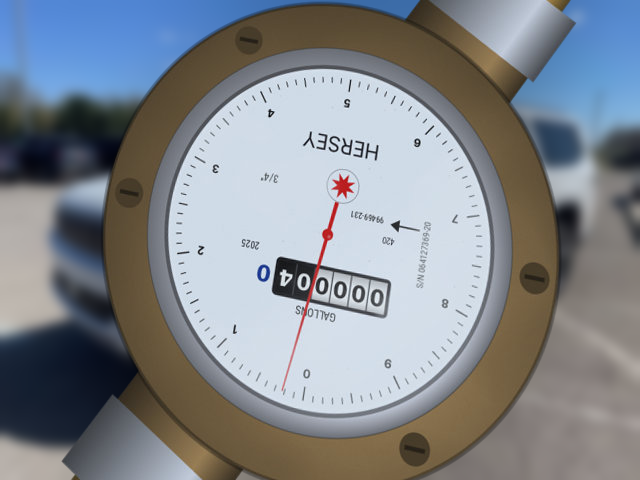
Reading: value=40.2 unit=gal
